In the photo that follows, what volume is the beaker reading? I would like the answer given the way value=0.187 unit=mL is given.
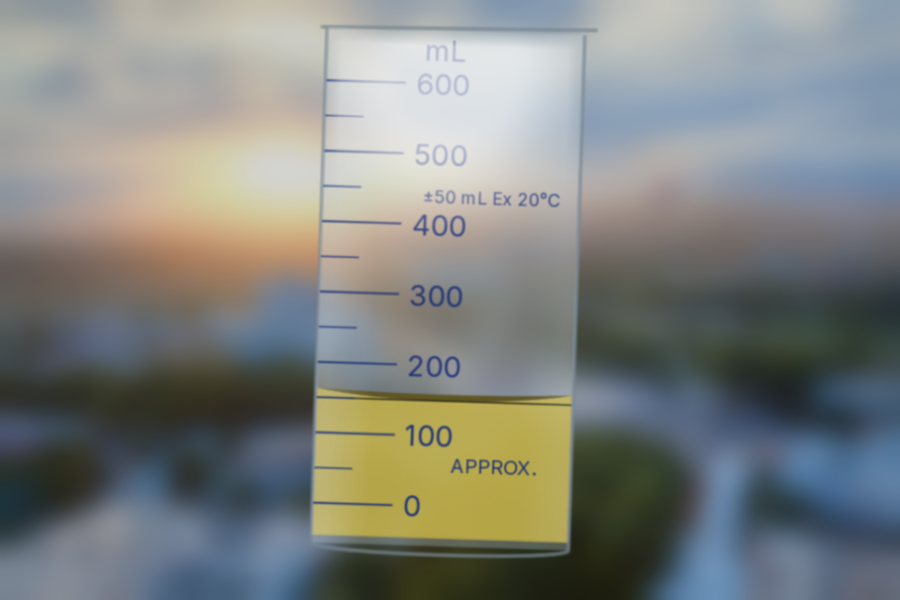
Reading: value=150 unit=mL
